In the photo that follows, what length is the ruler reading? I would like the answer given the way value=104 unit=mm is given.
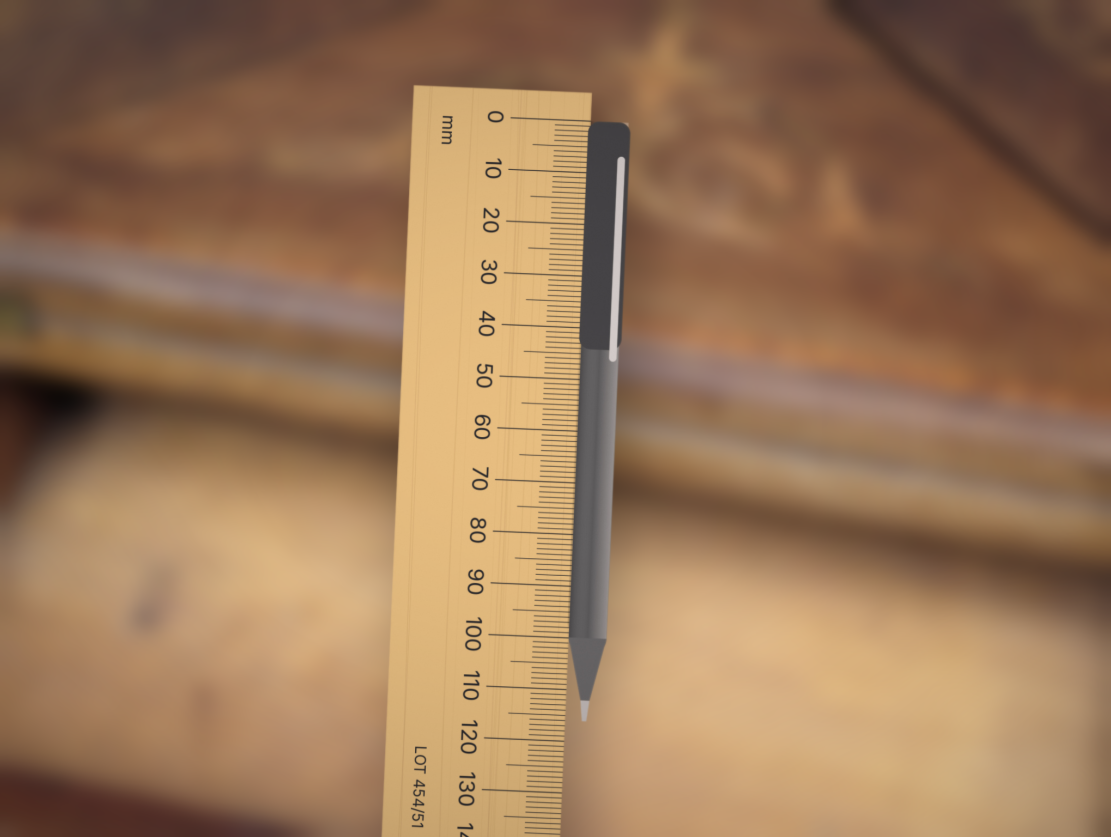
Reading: value=116 unit=mm
